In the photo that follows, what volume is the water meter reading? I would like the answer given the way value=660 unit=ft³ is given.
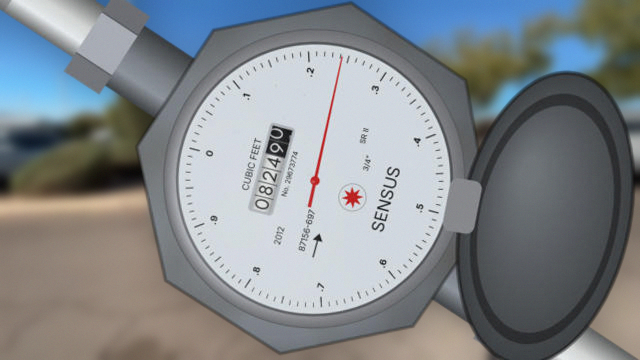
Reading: value=82490.24 unit=ft³
